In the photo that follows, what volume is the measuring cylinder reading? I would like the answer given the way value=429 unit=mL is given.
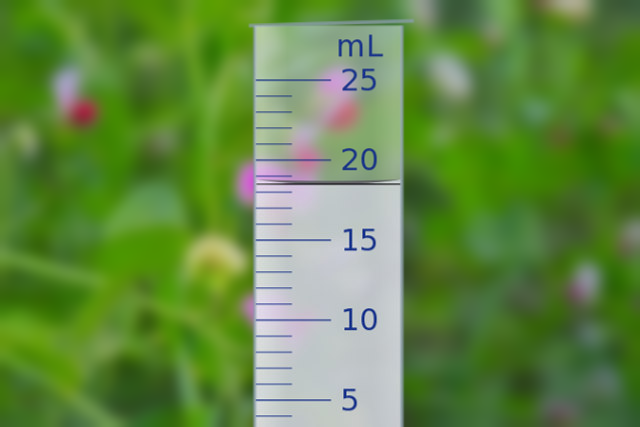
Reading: value=18.5 unit=mL
